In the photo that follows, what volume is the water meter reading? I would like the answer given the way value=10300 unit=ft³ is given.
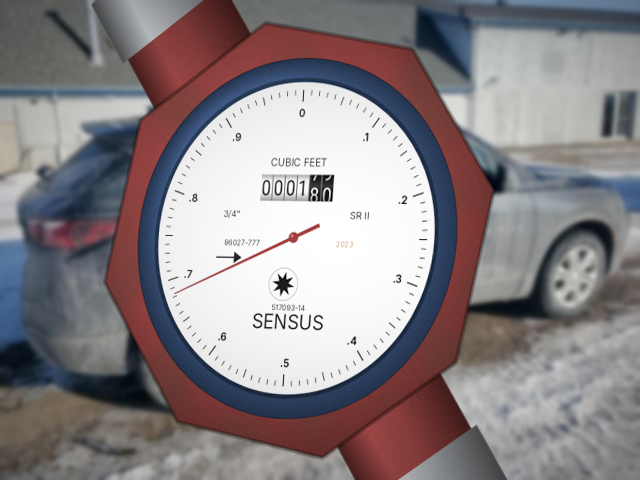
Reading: value=179.68 unit=ft³
